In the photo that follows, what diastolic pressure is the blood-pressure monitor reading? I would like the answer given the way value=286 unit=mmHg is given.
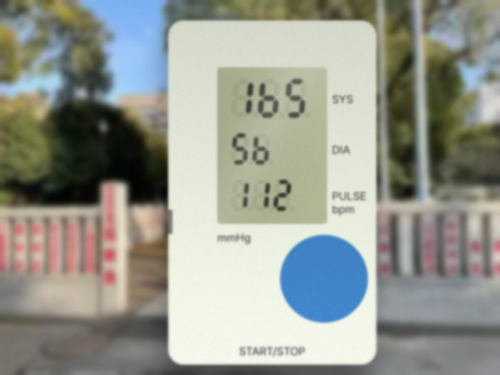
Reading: value=56 unit=mmHg
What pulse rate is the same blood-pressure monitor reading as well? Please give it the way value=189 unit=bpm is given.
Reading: value=112 unit=bpm
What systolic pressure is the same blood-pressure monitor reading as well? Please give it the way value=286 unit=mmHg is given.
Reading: value=165 unit=mmHg
